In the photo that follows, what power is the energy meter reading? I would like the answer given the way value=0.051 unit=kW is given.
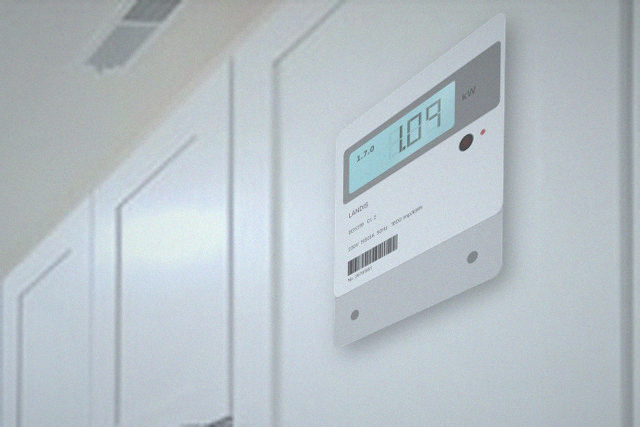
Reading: value=1.09 unit=kW
